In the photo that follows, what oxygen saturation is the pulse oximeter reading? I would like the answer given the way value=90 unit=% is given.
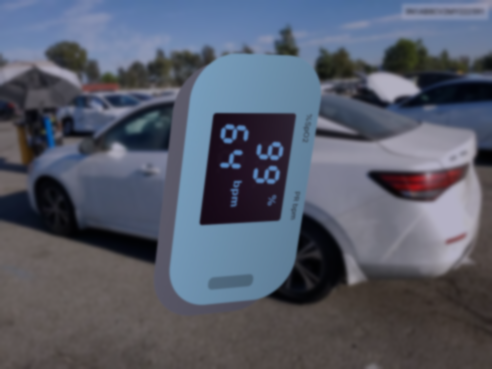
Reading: value=99 unit=%
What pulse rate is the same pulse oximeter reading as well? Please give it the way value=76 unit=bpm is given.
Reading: value=64 unit=bpm
